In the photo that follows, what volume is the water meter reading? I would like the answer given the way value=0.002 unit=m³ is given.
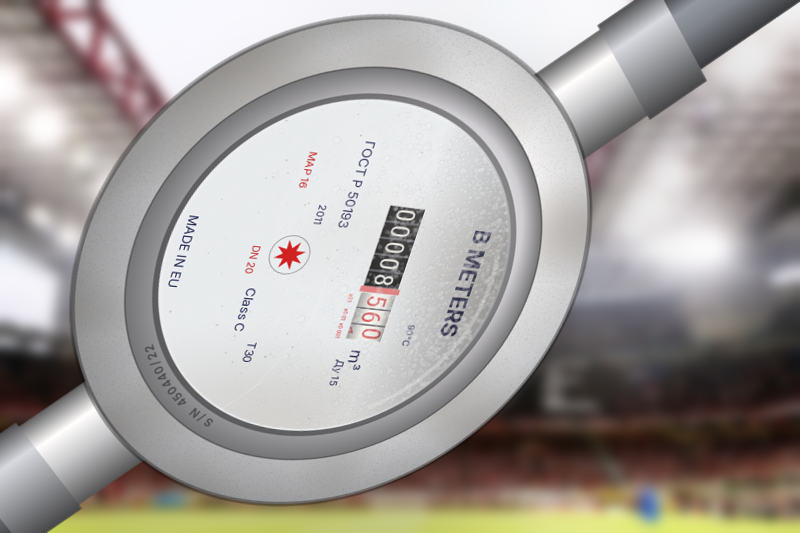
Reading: value=8.560 unit=m³
